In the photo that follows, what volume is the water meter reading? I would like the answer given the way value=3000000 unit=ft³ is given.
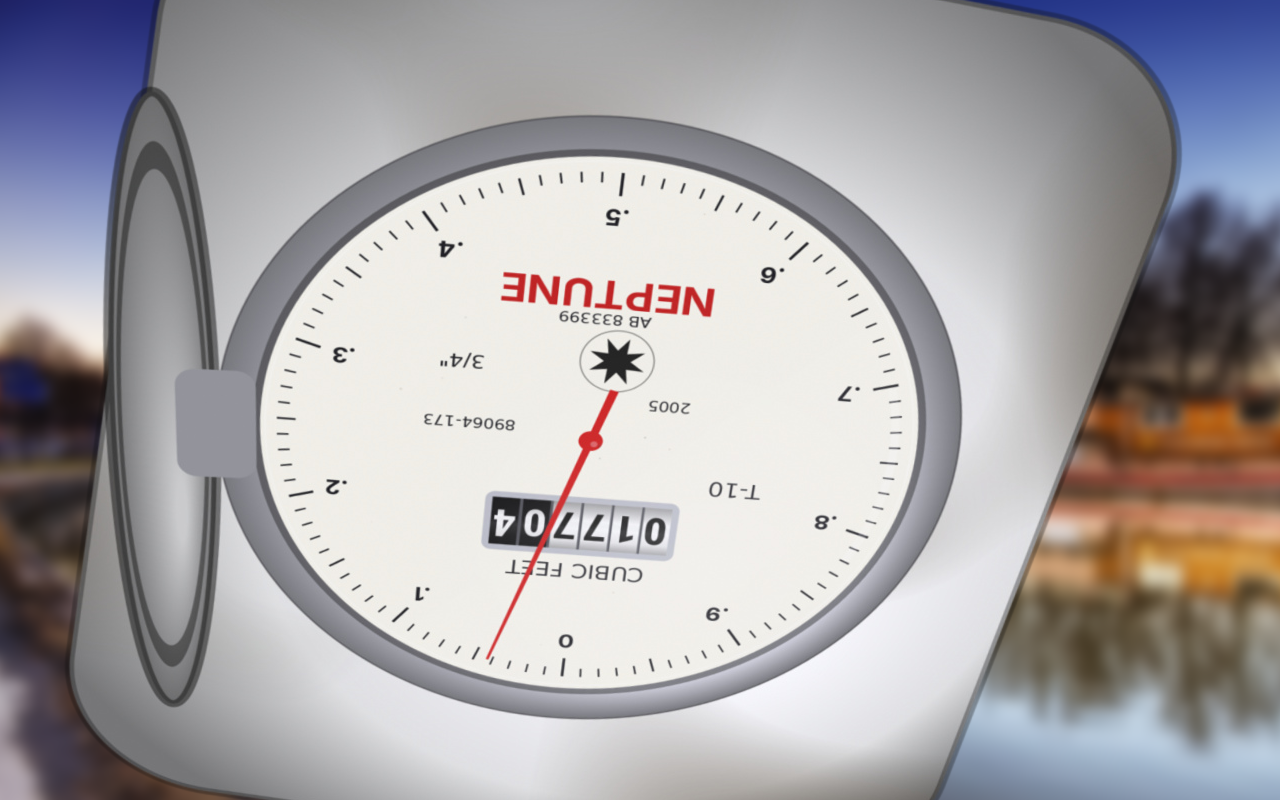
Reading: value=17704.04 unit=ft³
